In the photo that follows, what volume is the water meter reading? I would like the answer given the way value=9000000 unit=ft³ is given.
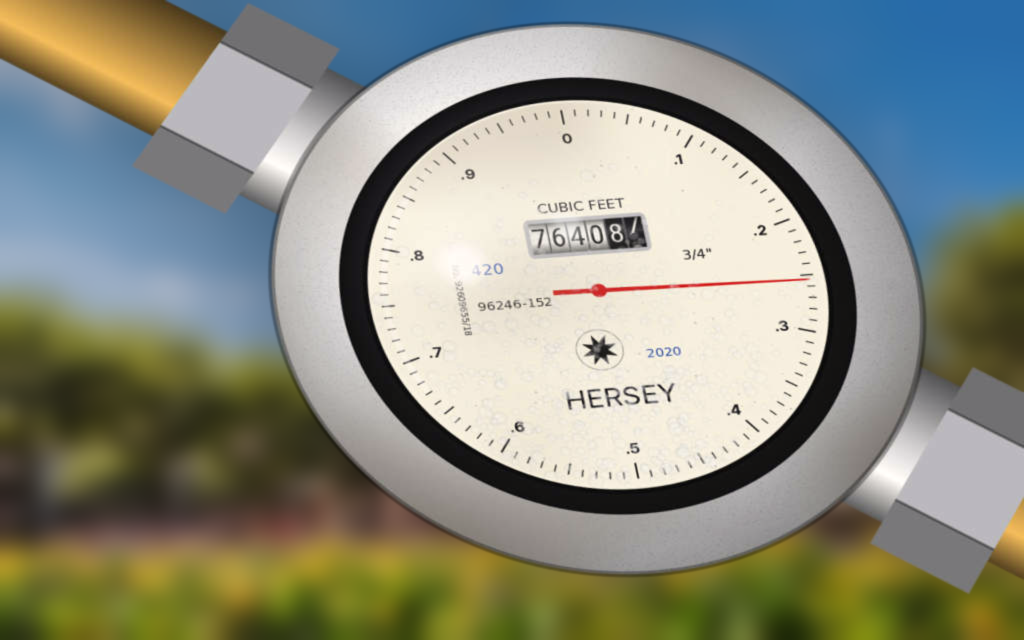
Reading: value=764087.25 unit=ft³
